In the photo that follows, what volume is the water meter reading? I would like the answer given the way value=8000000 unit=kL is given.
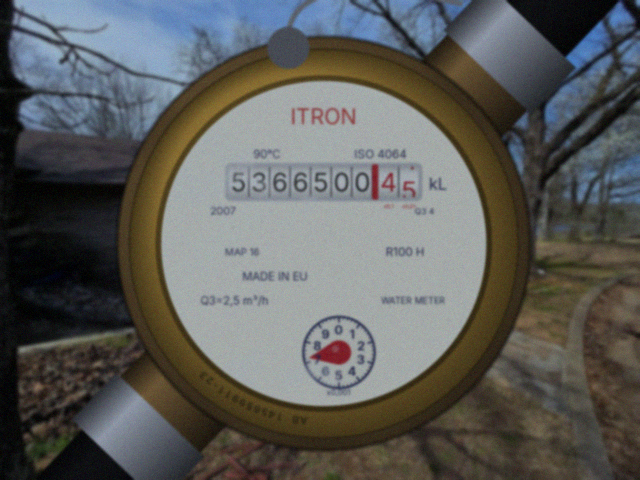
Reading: value=5366500.447 unit=kL
